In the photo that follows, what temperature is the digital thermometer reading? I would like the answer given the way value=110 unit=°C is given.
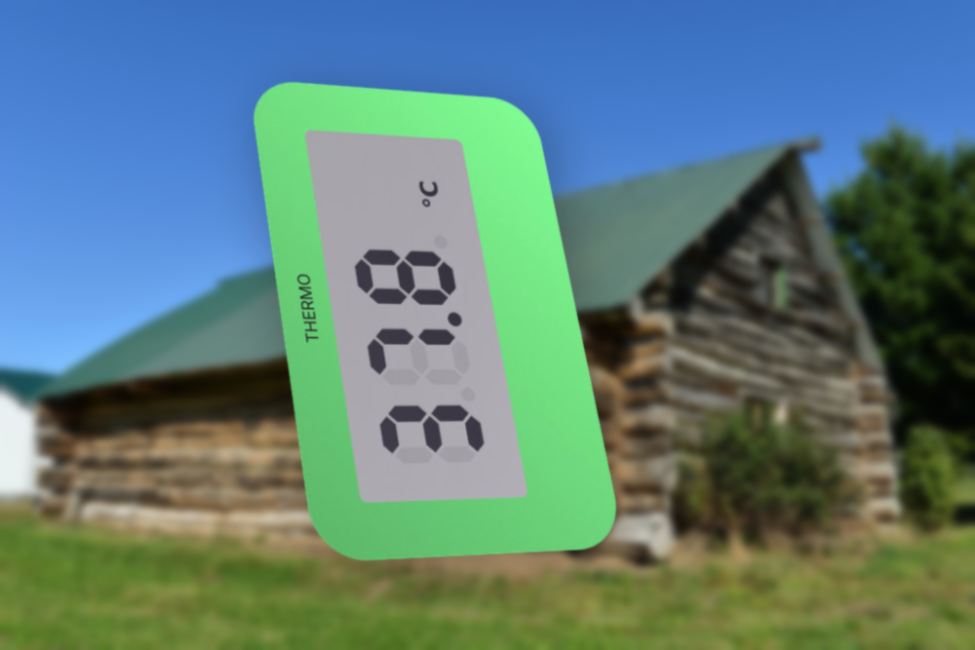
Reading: value=37.8 unit=°C
